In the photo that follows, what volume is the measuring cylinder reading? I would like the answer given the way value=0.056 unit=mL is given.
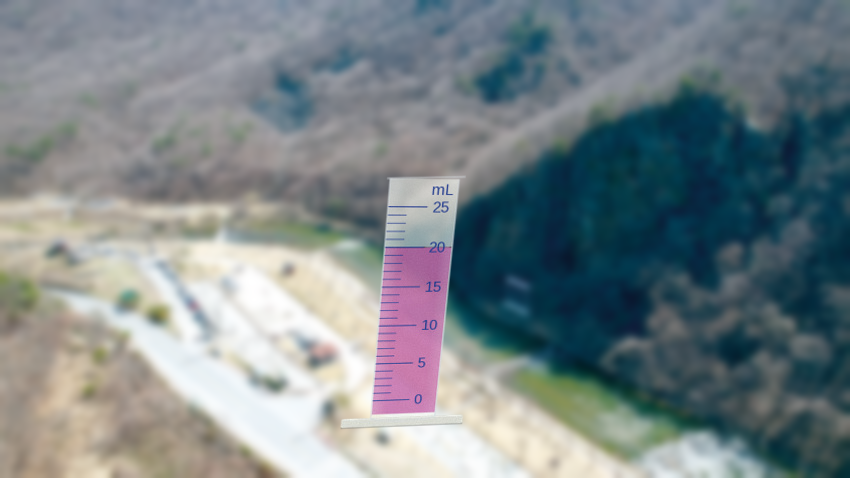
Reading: value=20 unit=mL
